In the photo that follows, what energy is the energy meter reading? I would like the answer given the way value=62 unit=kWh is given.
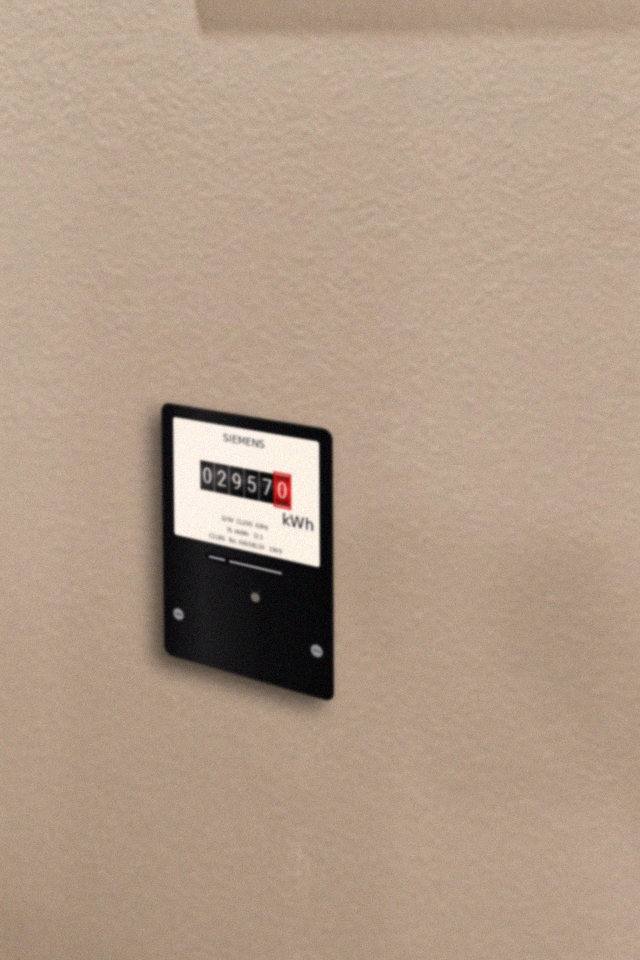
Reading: value=2957.0 unit=kWh
